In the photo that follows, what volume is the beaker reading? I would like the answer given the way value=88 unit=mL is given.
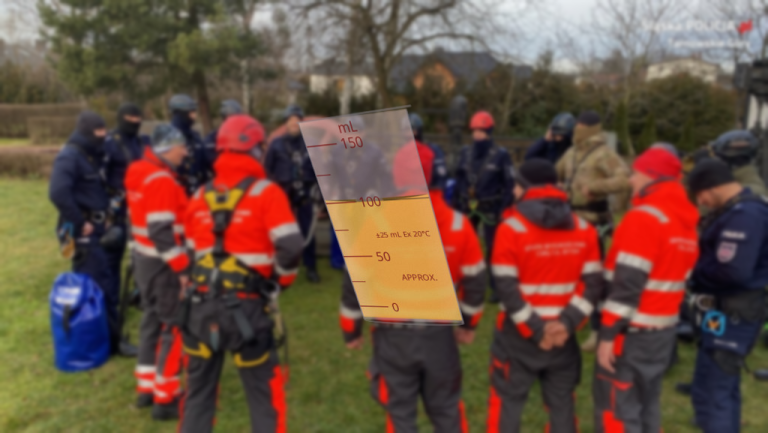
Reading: value=100 unit=mL
